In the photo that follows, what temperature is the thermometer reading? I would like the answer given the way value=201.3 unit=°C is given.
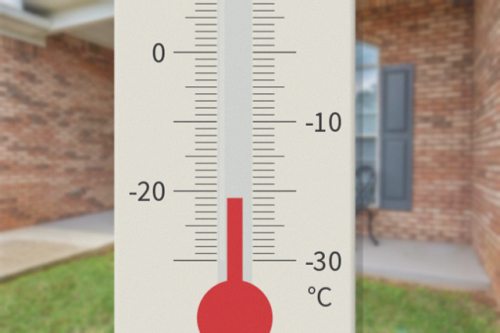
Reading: value=-21 unit=°C
